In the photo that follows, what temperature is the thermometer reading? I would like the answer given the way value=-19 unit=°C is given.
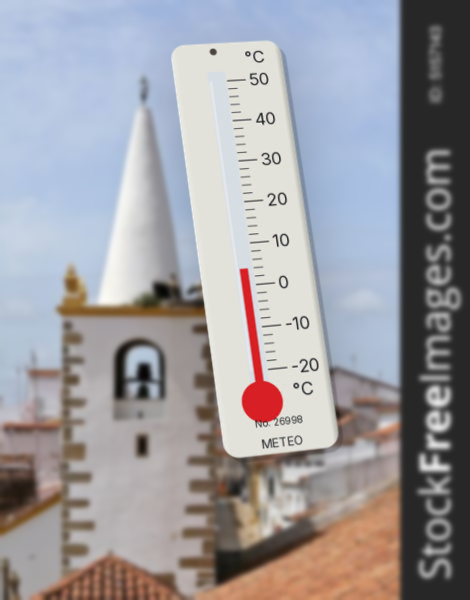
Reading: value=4 unit=°C
